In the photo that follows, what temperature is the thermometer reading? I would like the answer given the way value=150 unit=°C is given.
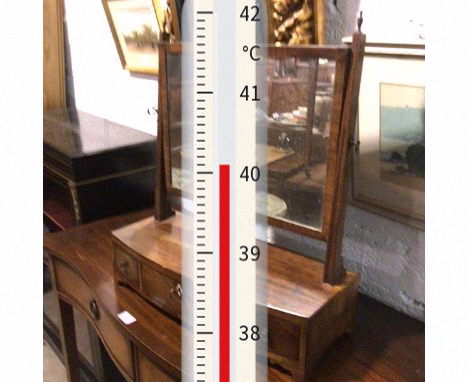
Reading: value=40.1 unit=°C
